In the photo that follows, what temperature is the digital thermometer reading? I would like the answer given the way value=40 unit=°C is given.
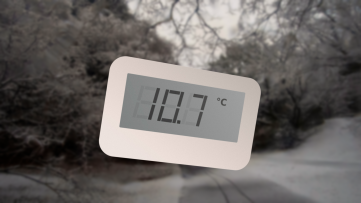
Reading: value=10.7 unit=°C
